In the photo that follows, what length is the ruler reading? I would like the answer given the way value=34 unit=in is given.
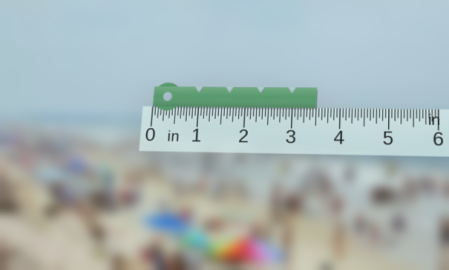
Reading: value=3.5 unit=in
